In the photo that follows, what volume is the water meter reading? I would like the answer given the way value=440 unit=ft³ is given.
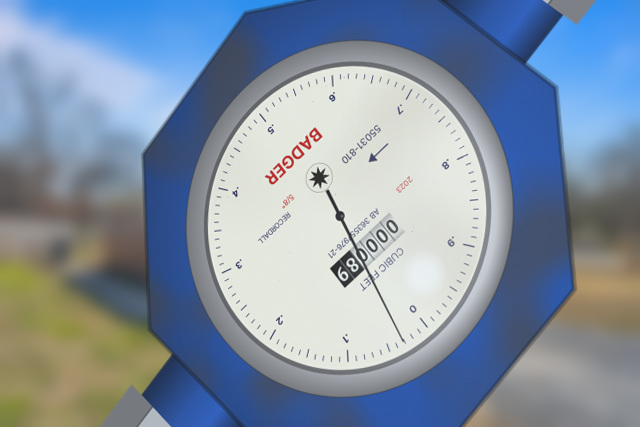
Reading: value=89.03 unit=ft³
